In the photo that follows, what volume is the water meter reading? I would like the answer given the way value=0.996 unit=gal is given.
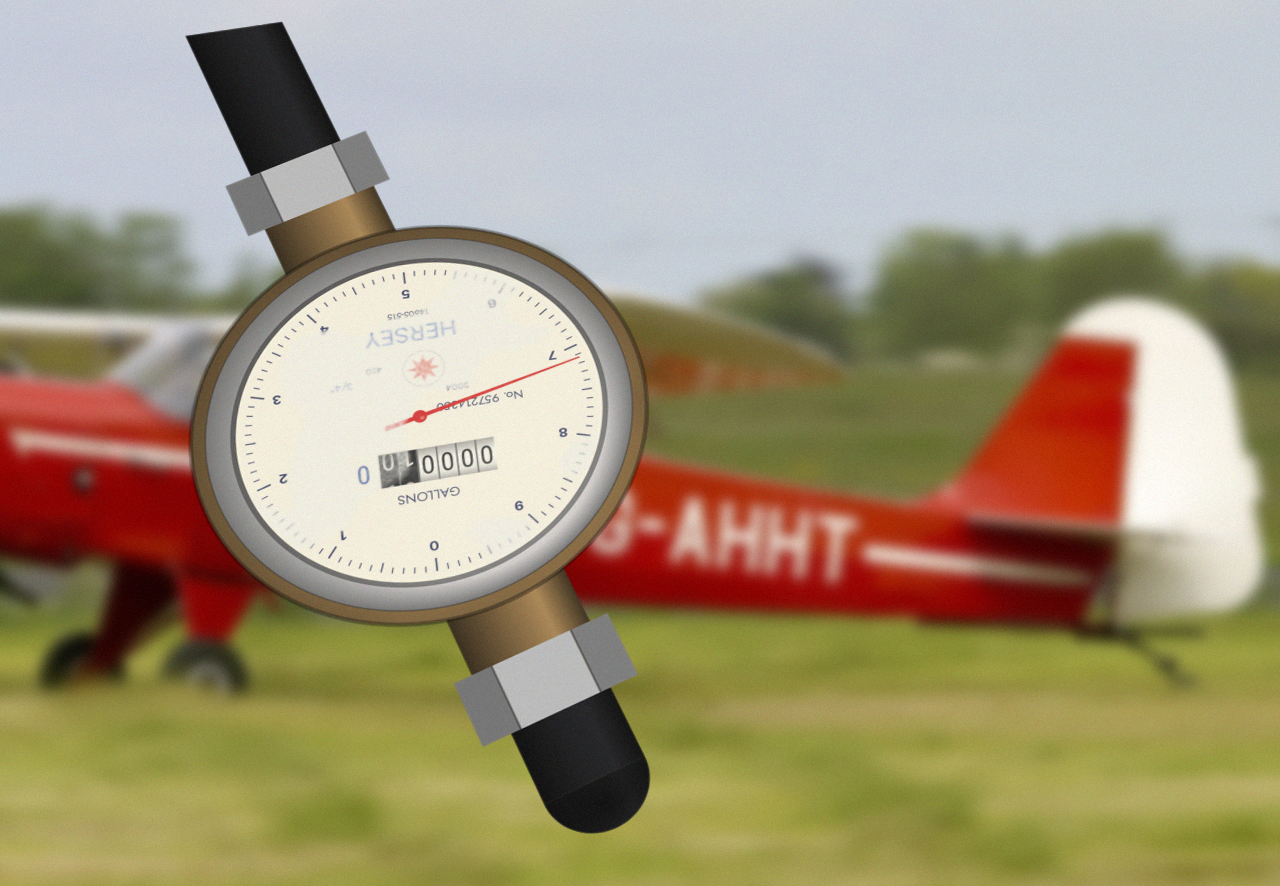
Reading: value=97.1 unit=gal
